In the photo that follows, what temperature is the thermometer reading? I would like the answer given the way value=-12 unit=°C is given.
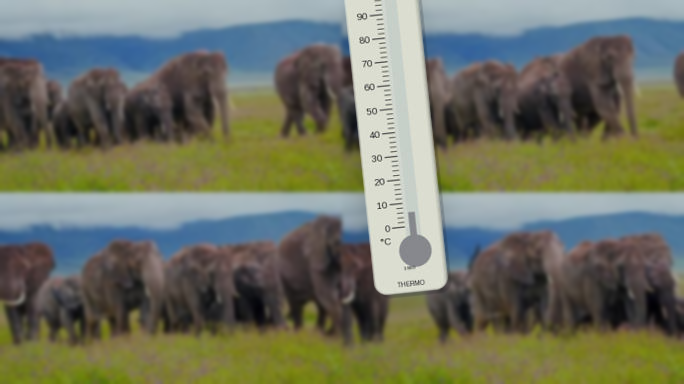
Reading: value=6 unit=°C
